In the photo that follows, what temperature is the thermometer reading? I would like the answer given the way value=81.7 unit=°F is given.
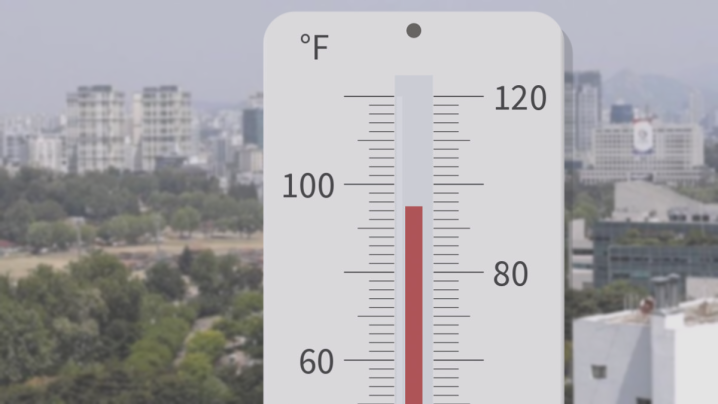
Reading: value=95 unit=°F
